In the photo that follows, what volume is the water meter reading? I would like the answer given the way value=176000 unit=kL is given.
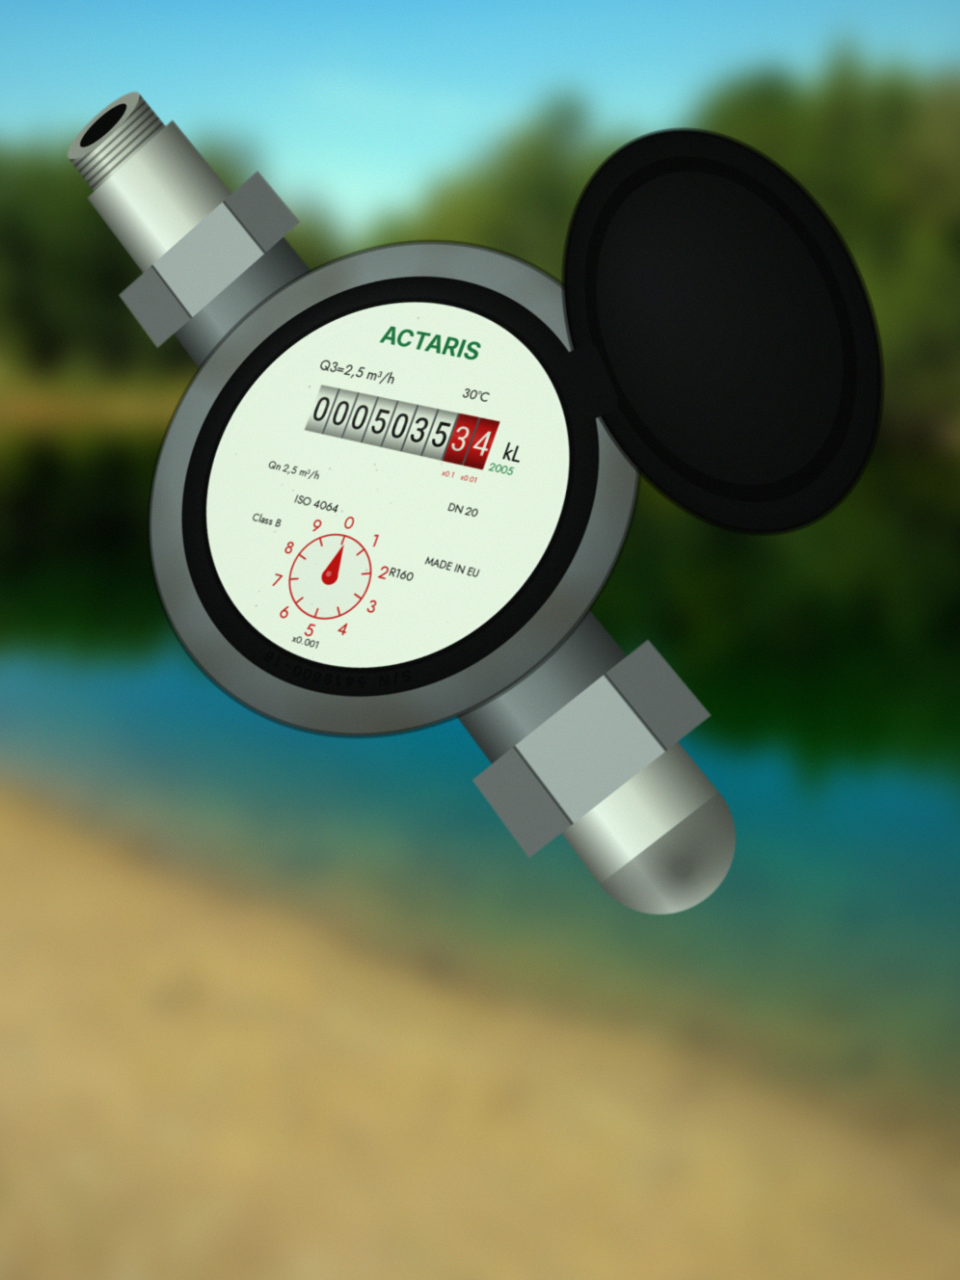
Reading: value=5035.340 unit=kL
